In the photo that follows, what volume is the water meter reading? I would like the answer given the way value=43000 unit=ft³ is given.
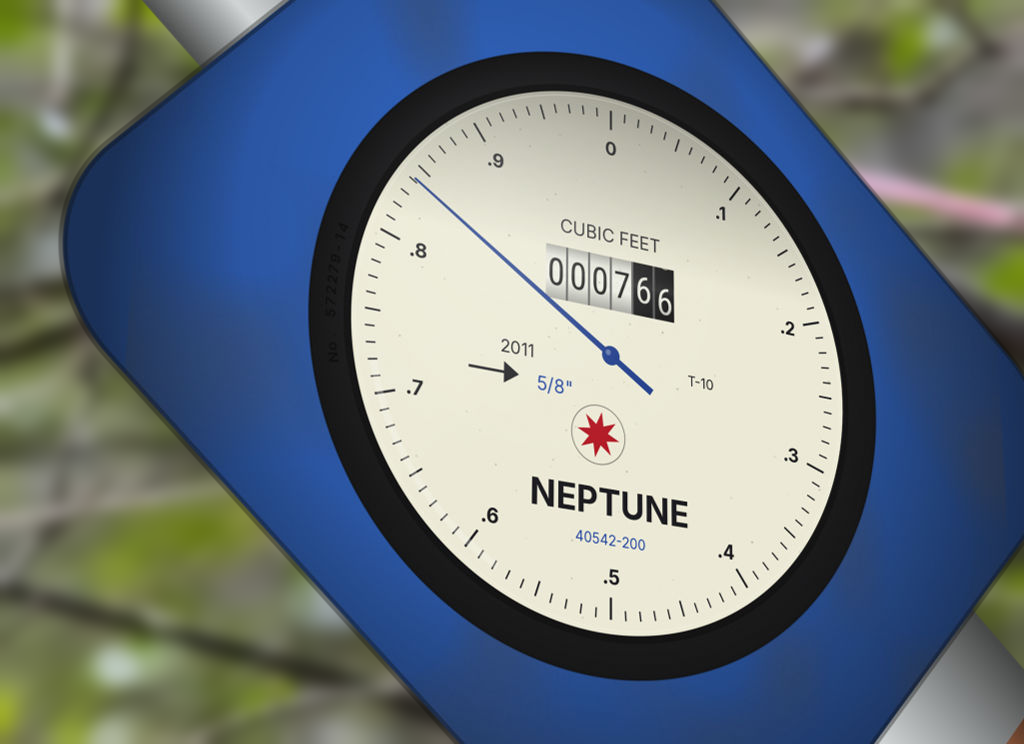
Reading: value=765.84 unit=ft³
